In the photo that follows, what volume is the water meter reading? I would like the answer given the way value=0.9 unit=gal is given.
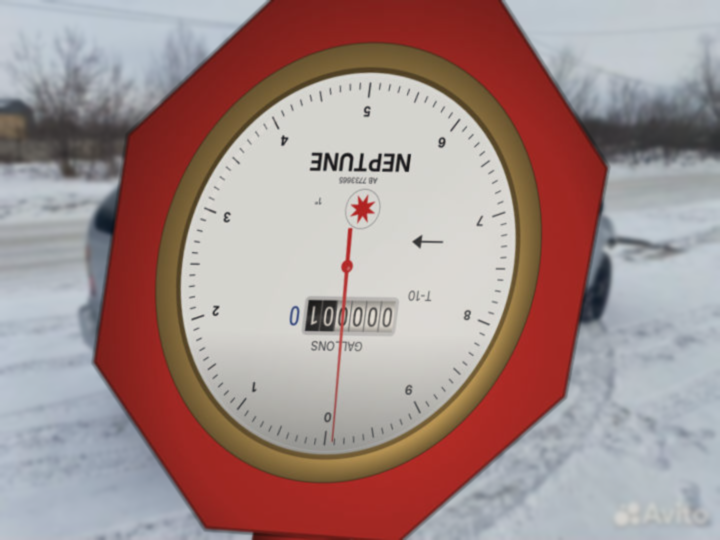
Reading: value=9.9 unit=gal
